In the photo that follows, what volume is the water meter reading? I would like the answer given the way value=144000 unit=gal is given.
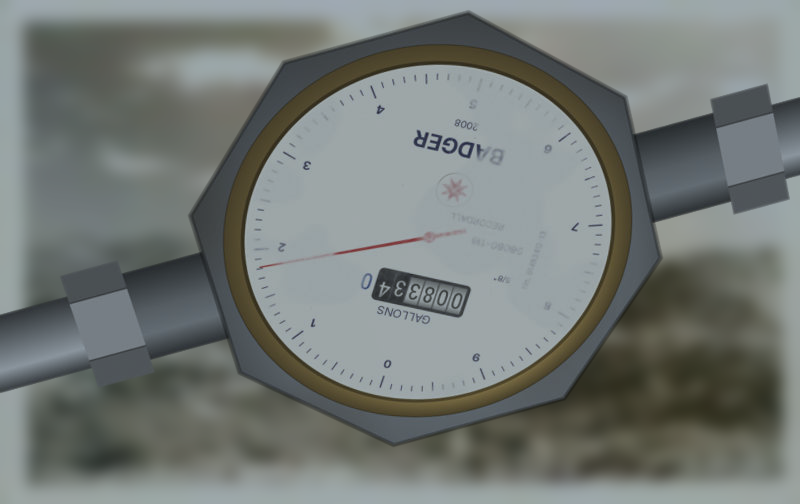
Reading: value=83341.8 unit=gal
